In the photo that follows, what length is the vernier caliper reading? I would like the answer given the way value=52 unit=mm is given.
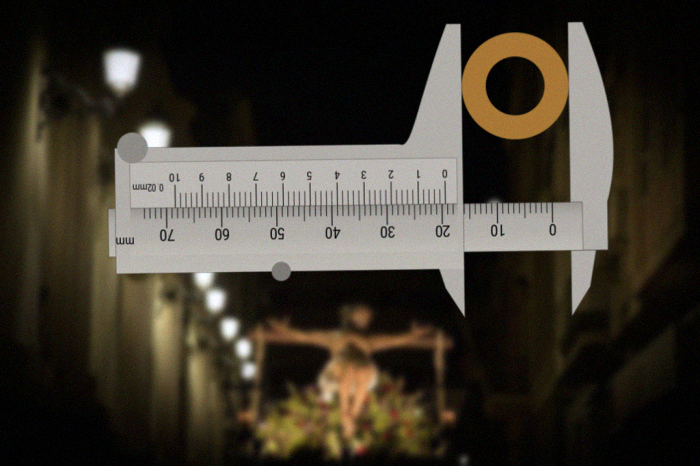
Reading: value=19.4 unit=mm
